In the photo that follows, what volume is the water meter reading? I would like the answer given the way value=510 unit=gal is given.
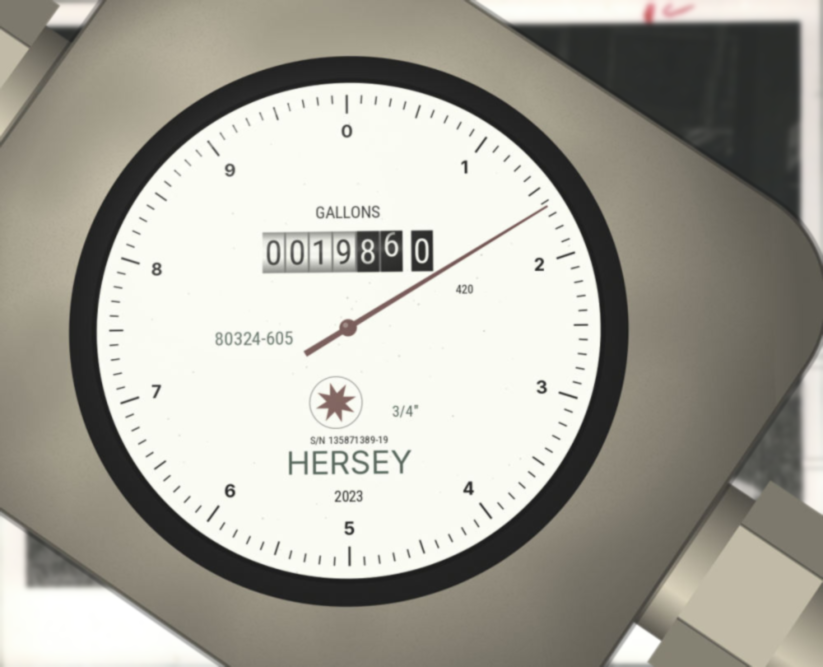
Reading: value=19861.6 unit=gal
